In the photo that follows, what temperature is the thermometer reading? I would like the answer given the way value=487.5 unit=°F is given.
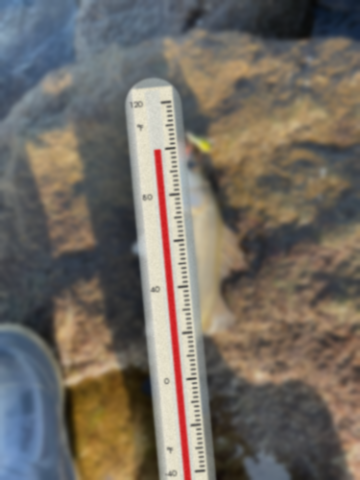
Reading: value=100 unit=°F
